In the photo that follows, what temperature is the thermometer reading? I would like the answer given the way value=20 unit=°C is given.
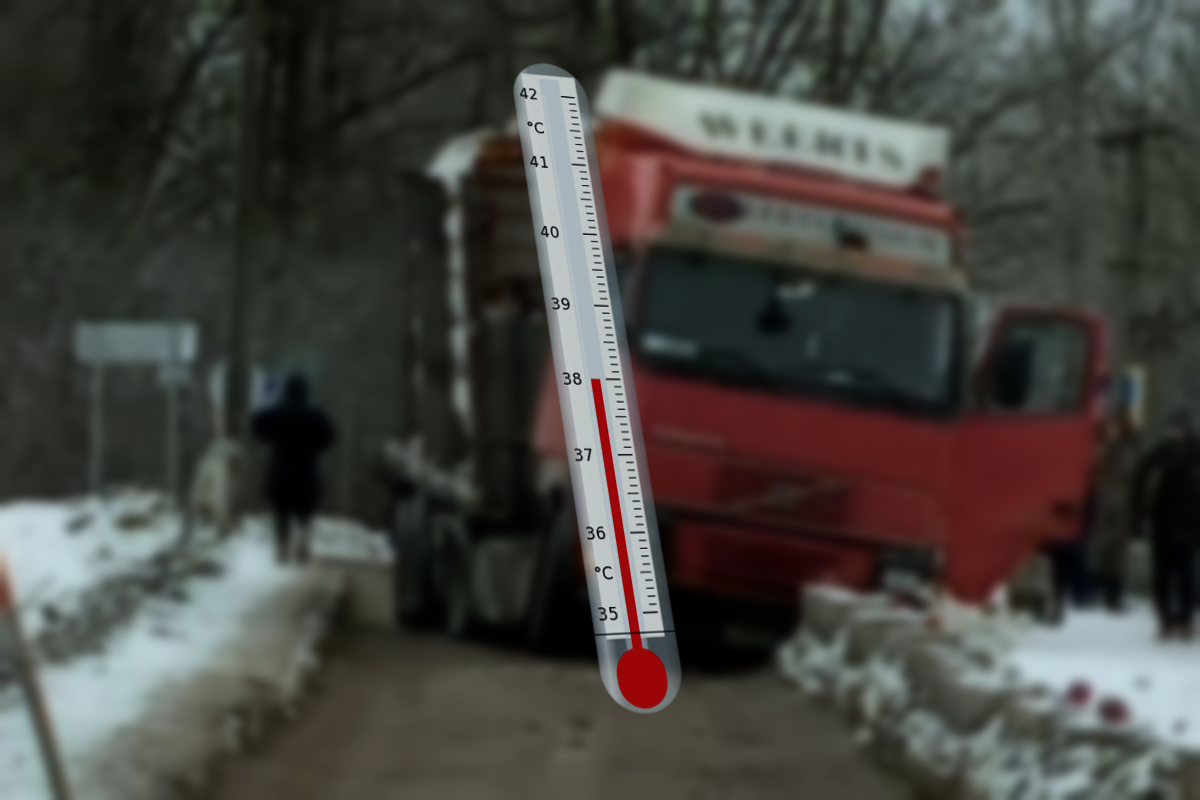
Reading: value=38 unit=°C
